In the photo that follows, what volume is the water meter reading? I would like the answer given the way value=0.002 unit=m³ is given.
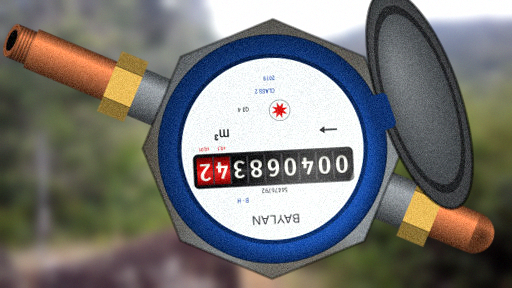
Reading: value=40683.42 unit=m³
